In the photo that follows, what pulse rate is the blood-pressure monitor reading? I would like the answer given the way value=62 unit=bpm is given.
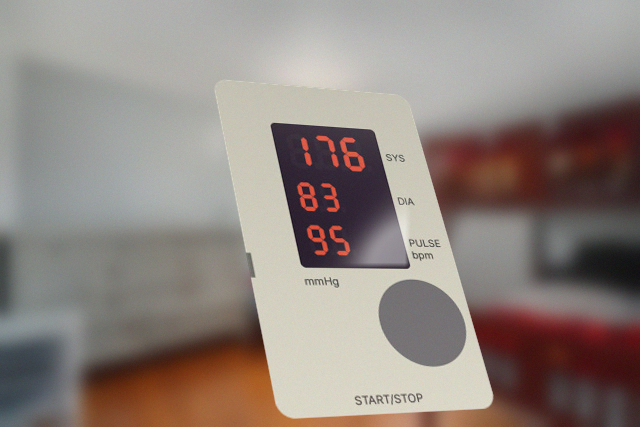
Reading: value=95 unit=bpm
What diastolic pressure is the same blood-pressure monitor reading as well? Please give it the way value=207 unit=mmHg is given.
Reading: value=83 unit=mmHg
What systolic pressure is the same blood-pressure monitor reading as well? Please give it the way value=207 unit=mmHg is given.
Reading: value=176 unit=mmHg
